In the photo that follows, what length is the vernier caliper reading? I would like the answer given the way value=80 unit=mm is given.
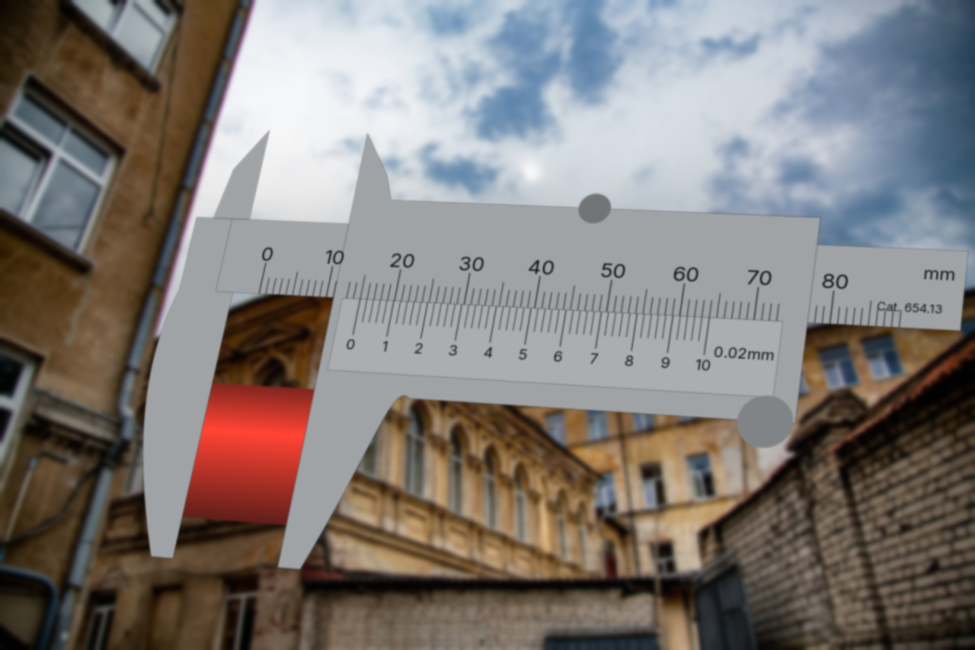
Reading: value=15.0 unit=mm
